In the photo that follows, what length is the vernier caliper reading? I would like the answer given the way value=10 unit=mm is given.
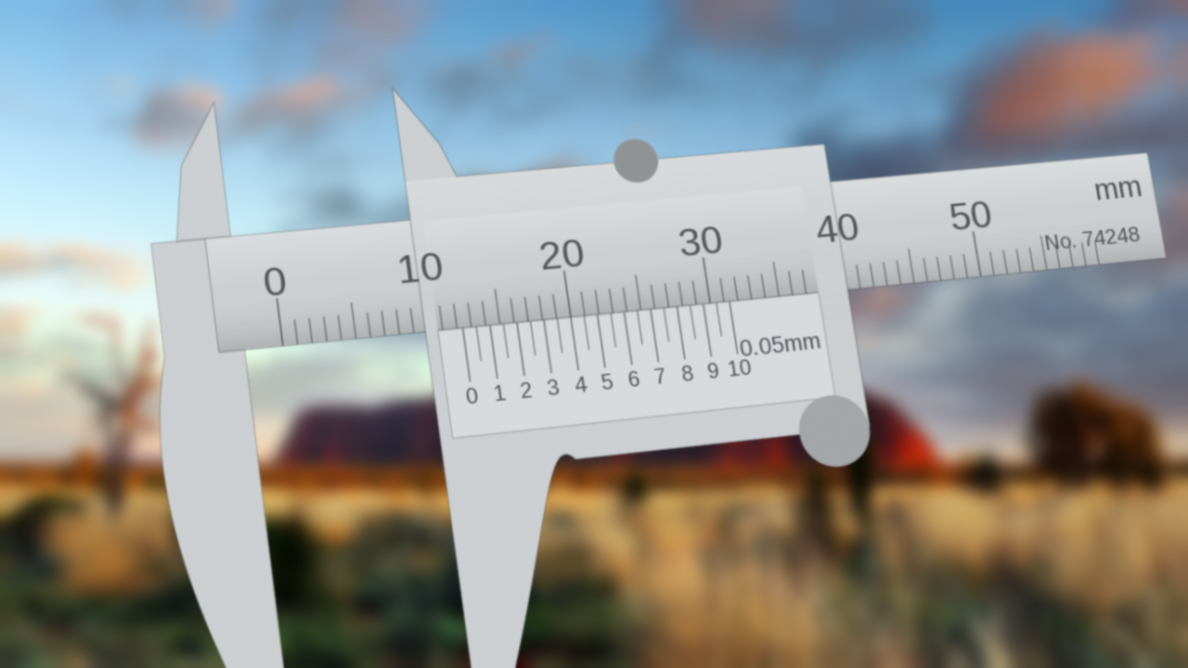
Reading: value=12.4 unit=mm
